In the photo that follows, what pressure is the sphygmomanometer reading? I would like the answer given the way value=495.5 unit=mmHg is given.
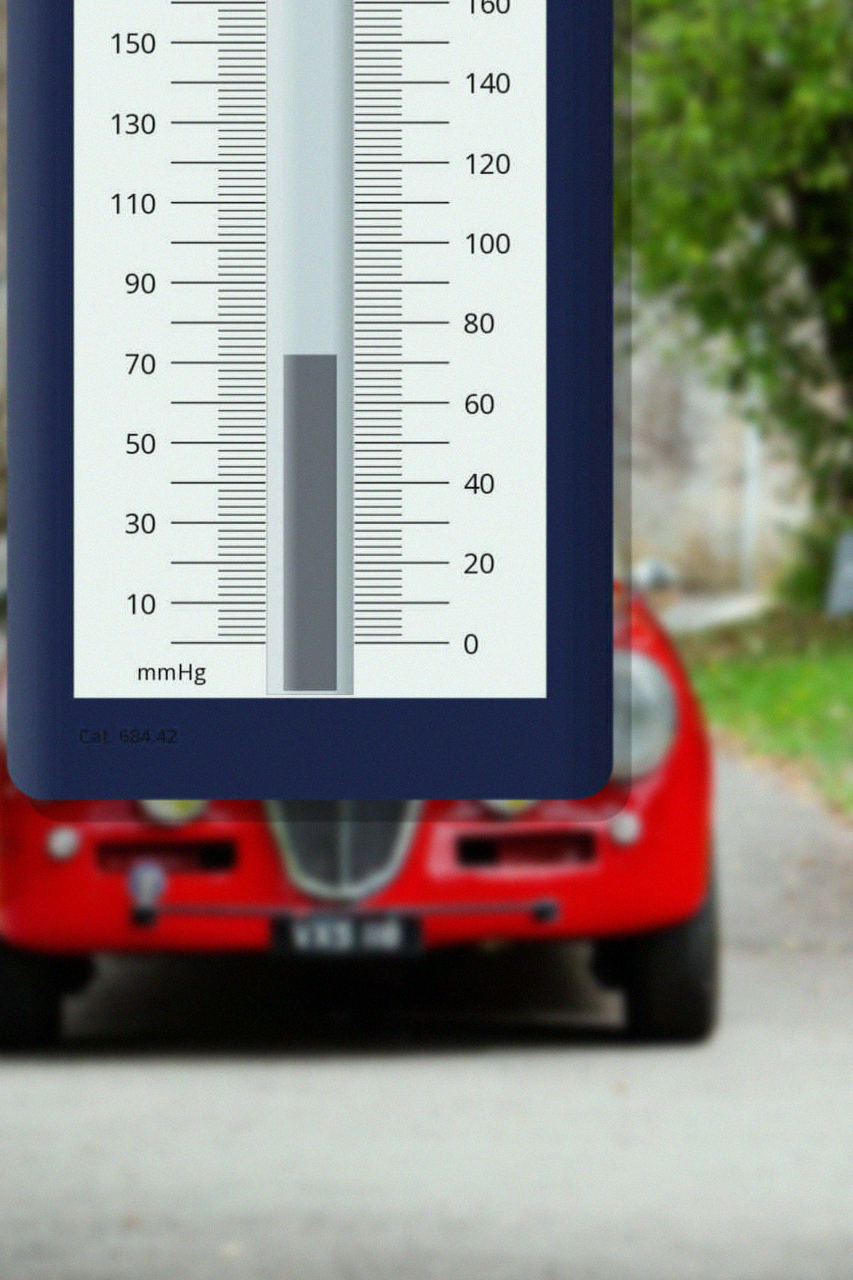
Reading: value=72 unit=mmHg
